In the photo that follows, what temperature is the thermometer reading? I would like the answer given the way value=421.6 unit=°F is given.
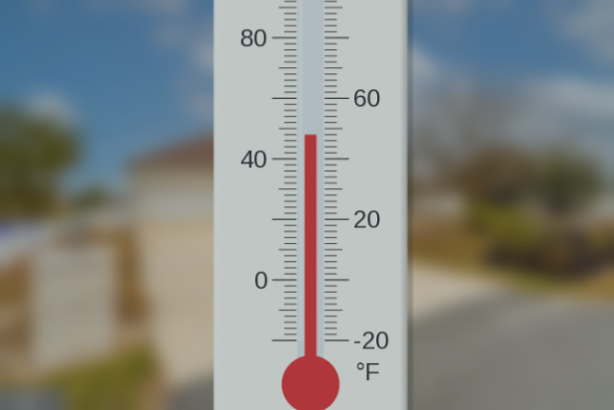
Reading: value=48 unit=°F
